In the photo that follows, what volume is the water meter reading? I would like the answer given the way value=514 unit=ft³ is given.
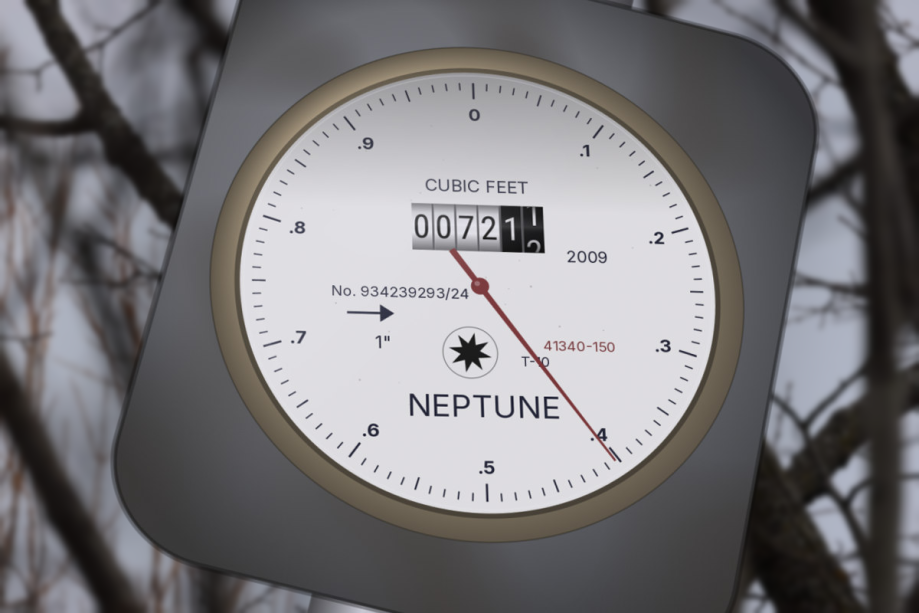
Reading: value=7211.40 unit=ft³
